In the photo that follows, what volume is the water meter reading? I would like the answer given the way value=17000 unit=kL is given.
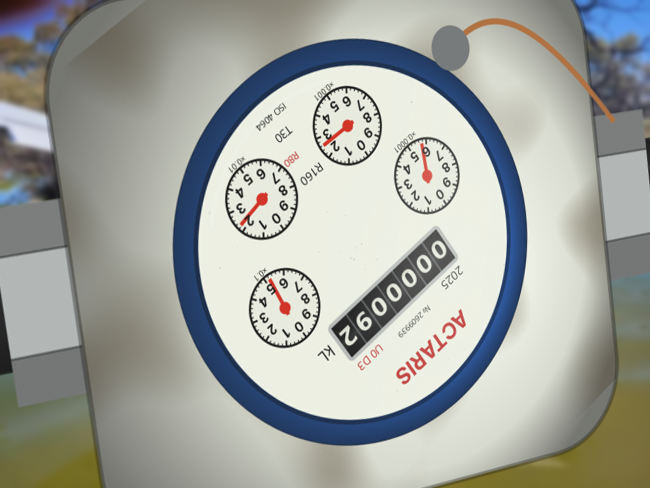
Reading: value=92.5225 unit=kL
